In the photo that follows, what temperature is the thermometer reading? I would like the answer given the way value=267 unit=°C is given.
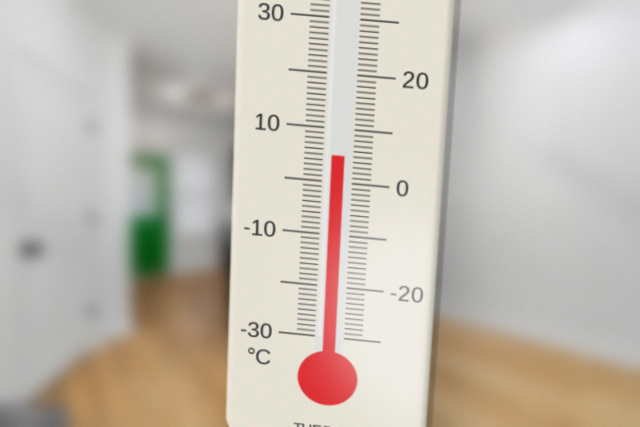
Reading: value=5 unit=°C
